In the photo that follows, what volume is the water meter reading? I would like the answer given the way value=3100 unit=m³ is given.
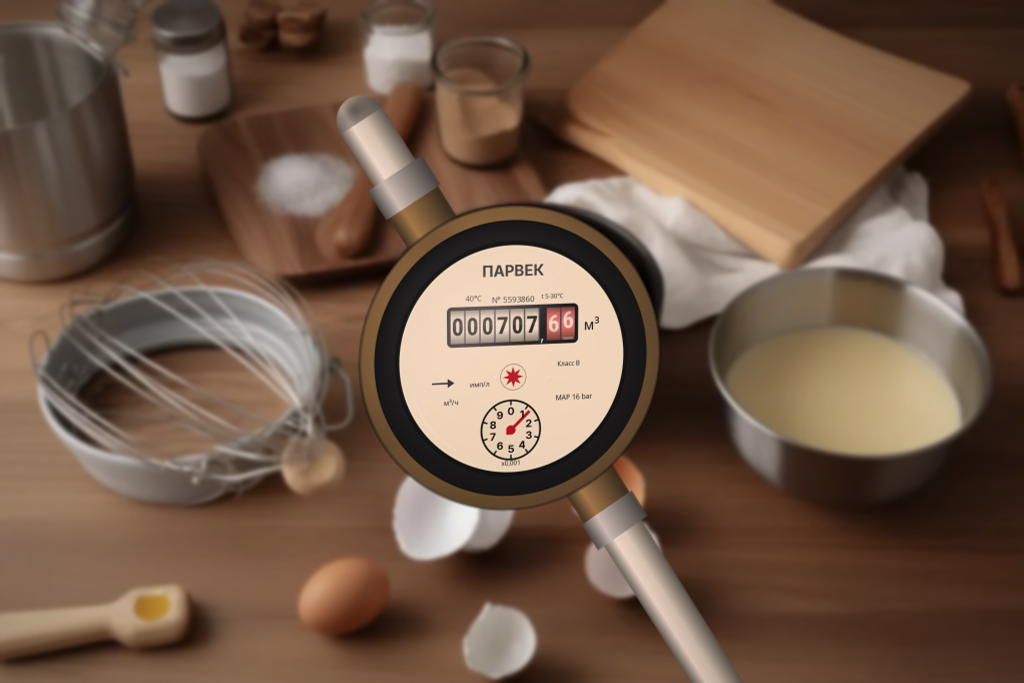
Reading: value=707.661 unit=m³
